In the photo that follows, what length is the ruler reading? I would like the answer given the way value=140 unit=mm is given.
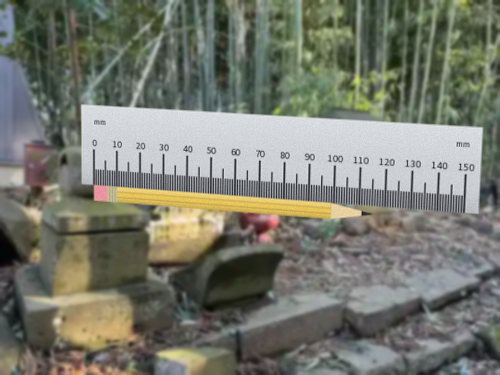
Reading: value=115 unit=mm
